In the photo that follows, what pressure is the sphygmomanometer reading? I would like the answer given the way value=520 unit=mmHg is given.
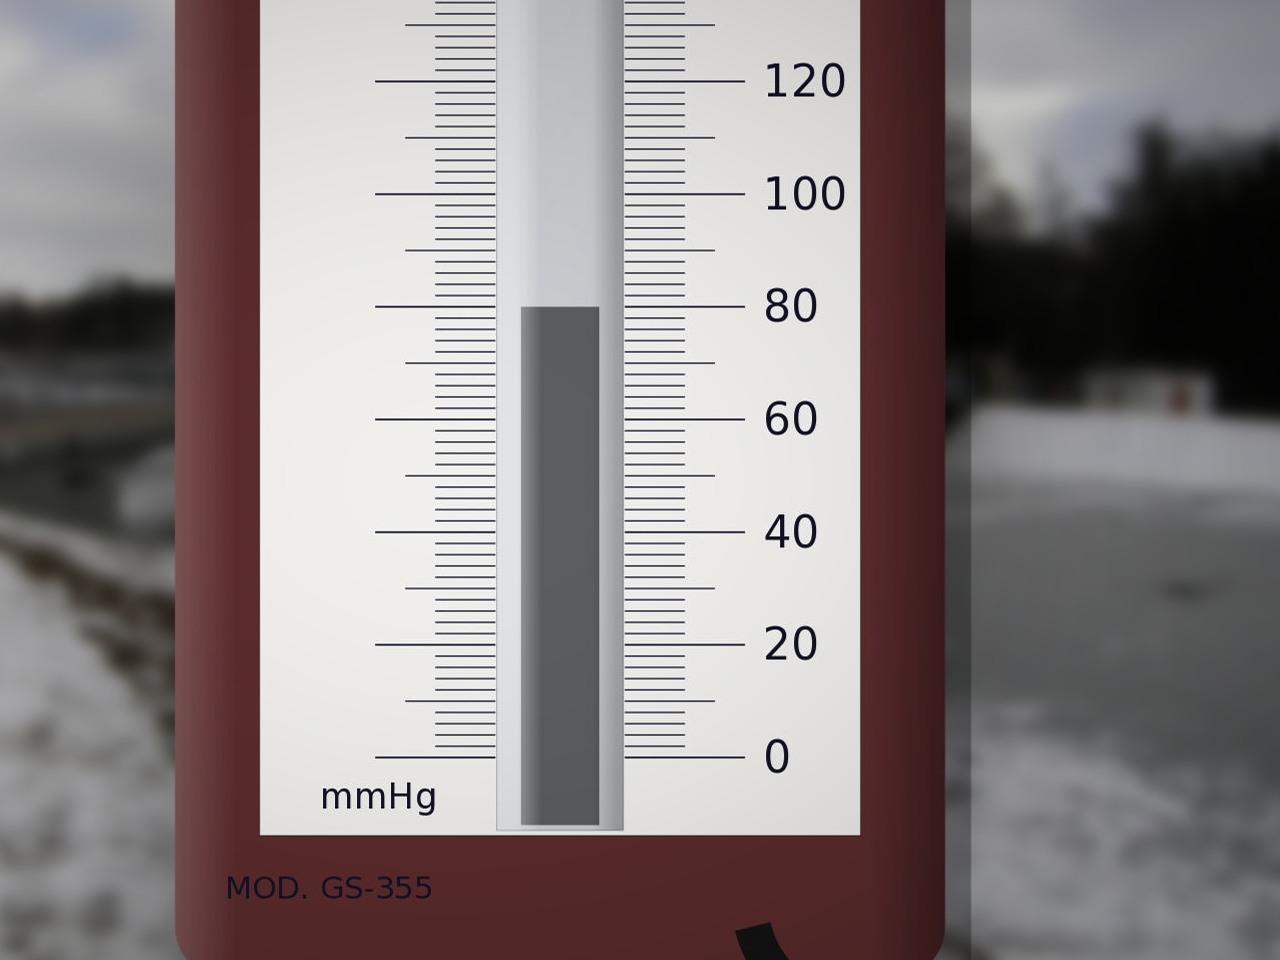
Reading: value=80 unit=mmHg
